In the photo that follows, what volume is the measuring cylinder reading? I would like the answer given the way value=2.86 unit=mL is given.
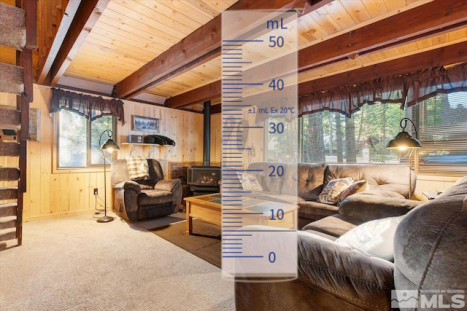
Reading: value=6 unit=mL
